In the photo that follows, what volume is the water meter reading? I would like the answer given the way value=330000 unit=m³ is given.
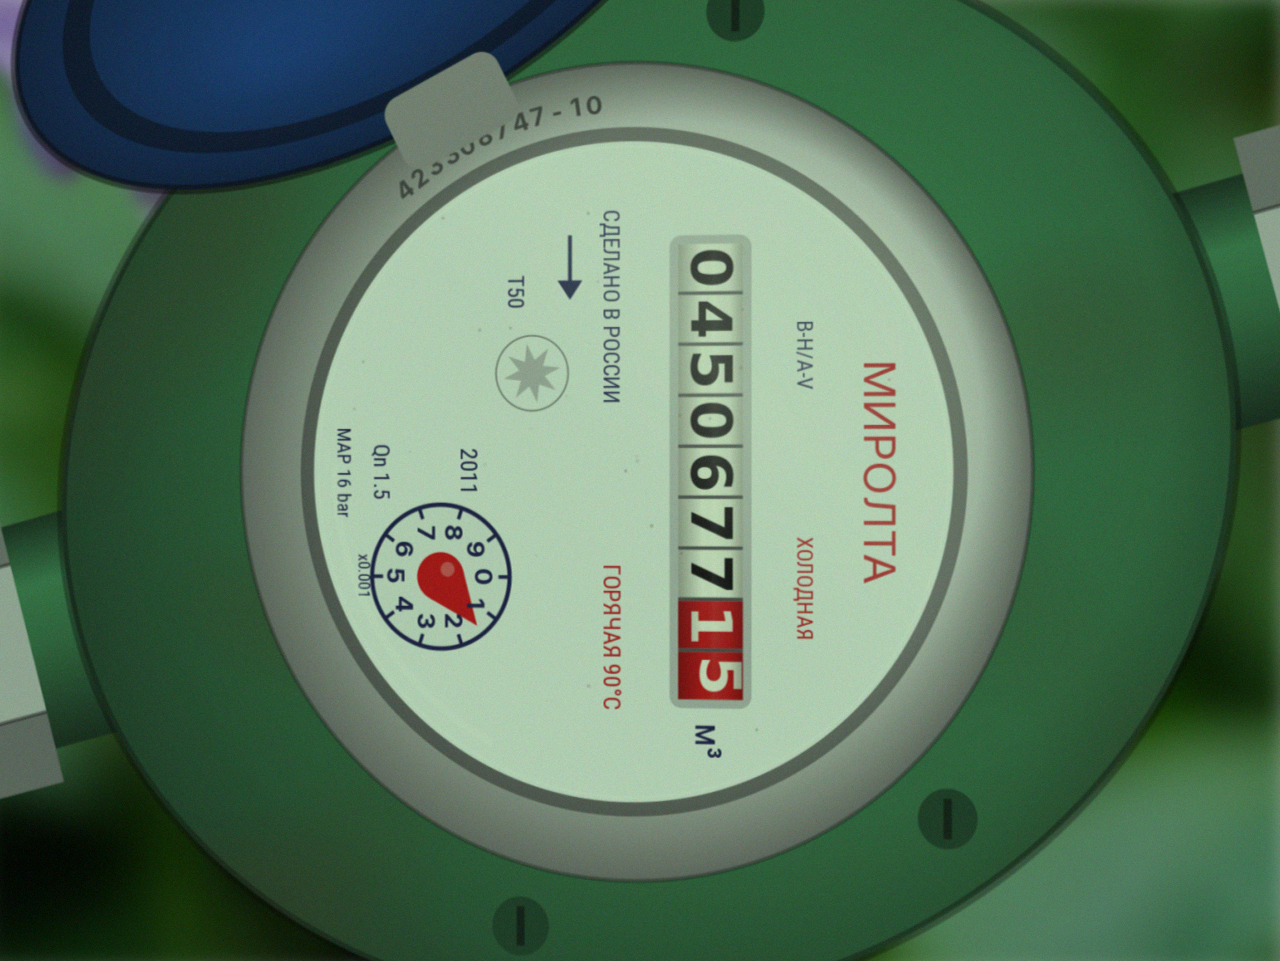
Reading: value=450677.151 unit=m³
